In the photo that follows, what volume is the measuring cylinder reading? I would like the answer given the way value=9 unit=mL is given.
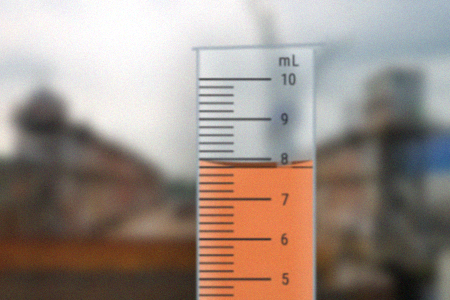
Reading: value=7.8 unit=mL
